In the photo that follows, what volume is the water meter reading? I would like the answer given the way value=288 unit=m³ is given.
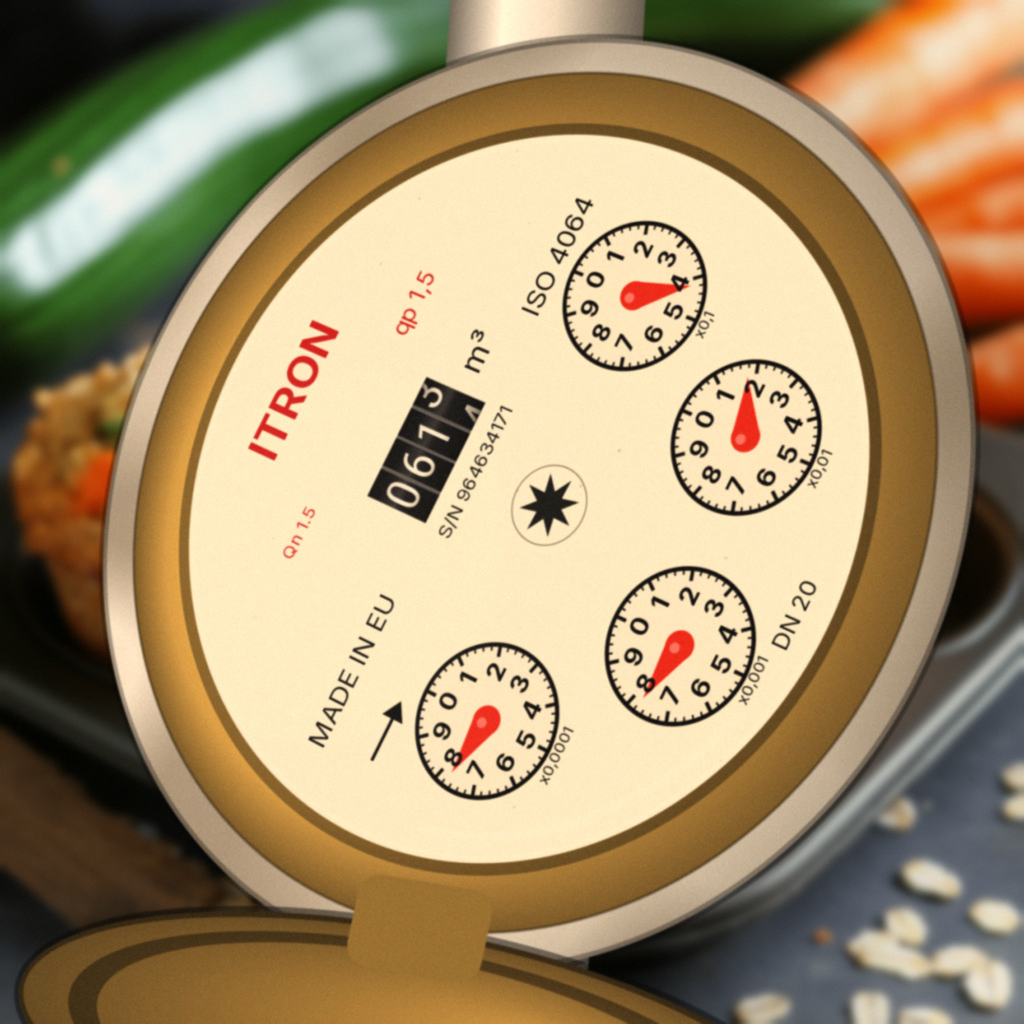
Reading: value=613.4177 unit=m³
